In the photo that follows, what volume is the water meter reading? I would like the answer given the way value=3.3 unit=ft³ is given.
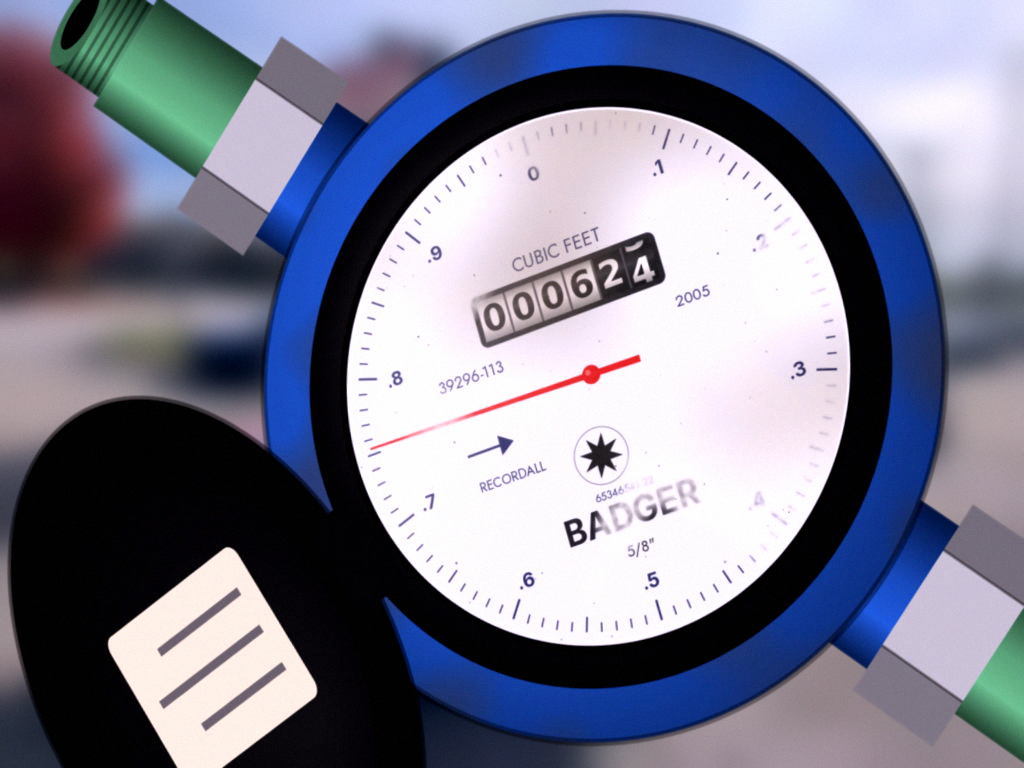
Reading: value=623.75 unit=ft³
